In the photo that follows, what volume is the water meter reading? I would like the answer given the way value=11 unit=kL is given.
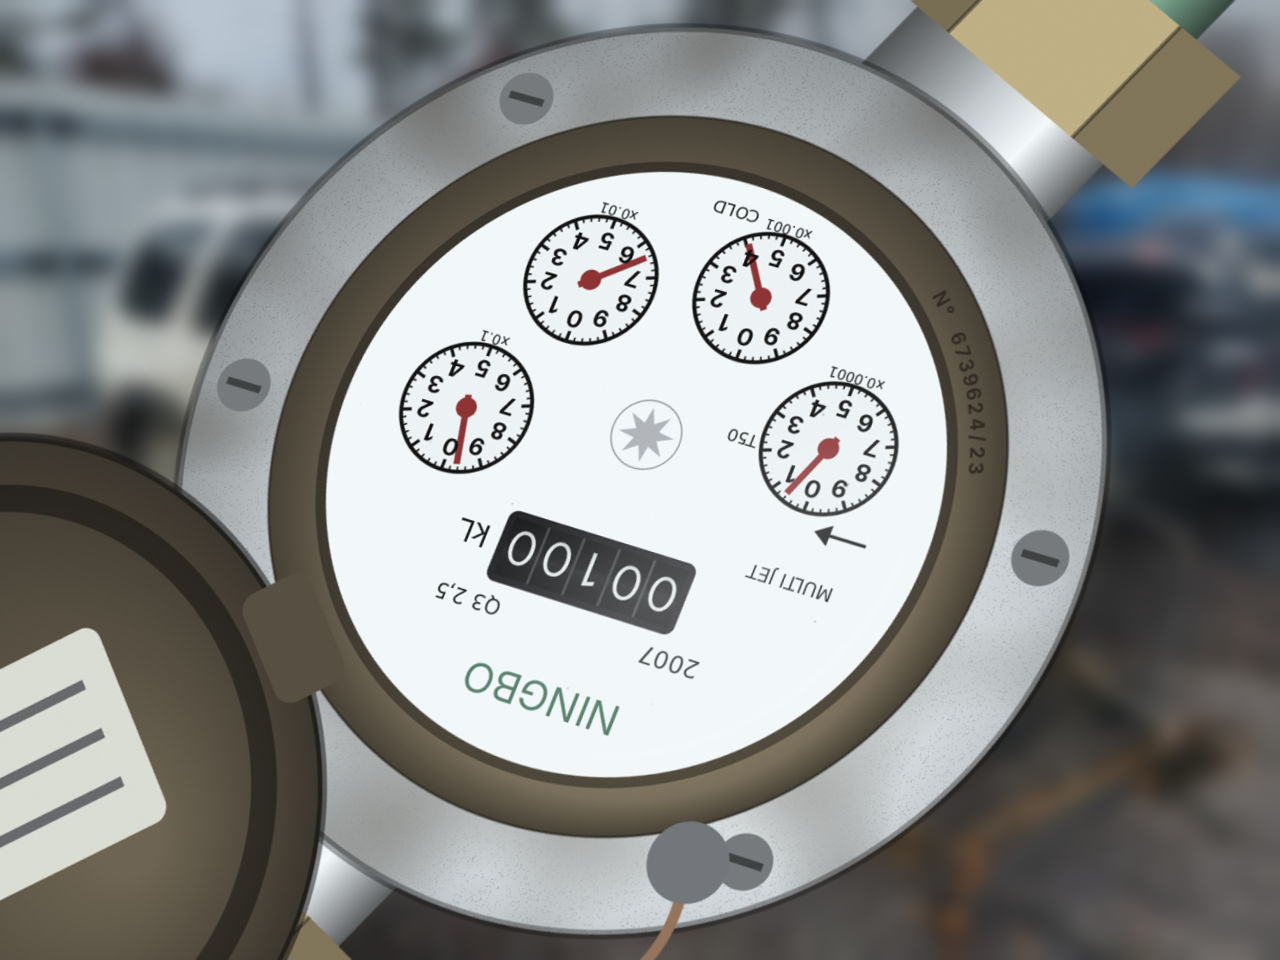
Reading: value=99.9640 unit=kL
